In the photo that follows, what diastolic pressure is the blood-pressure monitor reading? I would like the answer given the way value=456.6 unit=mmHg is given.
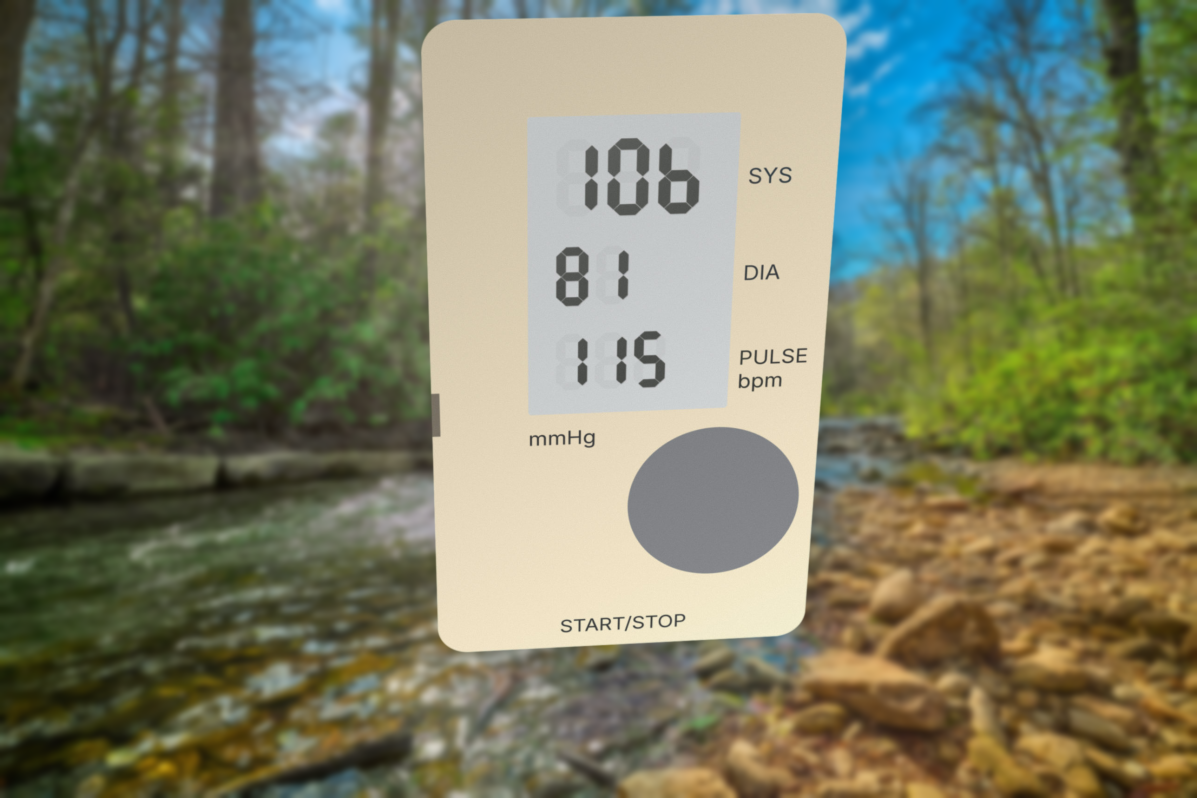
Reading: value=81 unit=mmHg
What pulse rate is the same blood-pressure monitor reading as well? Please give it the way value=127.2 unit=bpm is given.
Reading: value=115 unit=bpm
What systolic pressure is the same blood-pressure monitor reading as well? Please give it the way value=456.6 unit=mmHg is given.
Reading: value=106 unit=mmHg
